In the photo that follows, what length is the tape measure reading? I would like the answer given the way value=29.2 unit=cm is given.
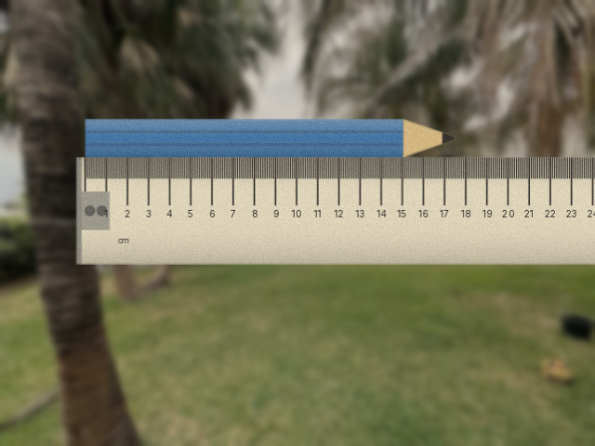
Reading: value=17.5 unit=cm
